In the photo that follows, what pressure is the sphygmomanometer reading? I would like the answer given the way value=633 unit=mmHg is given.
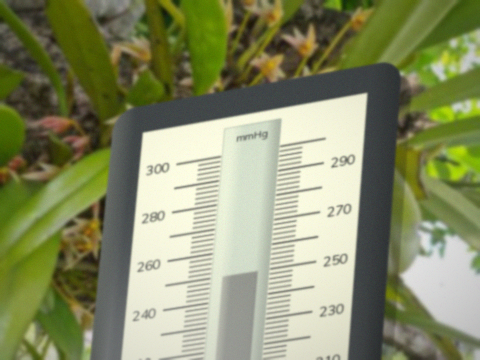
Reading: value=250 unit=mmHg
